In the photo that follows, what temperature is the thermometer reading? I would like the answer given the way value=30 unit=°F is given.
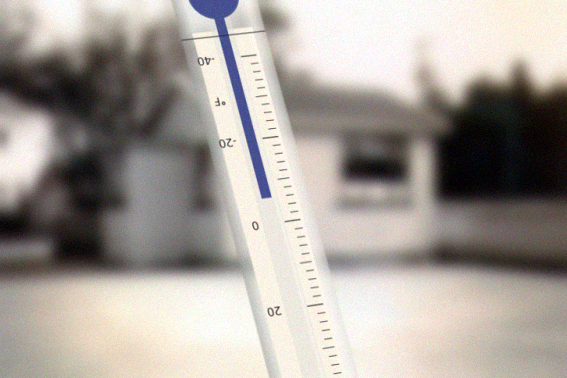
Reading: value=-6 unit=°F
